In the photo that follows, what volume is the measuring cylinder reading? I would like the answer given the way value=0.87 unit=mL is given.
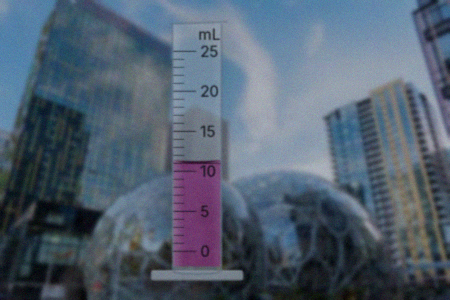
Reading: value=11 unit=mL
